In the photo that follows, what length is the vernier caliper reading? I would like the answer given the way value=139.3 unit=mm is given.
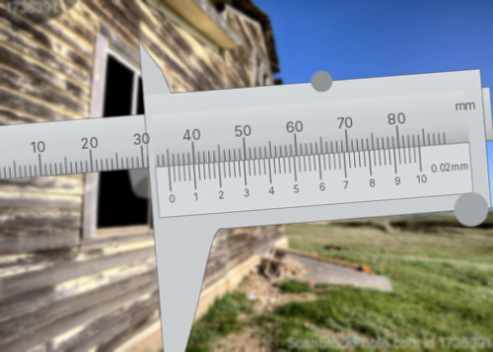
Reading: value=35.0 unit=mm
